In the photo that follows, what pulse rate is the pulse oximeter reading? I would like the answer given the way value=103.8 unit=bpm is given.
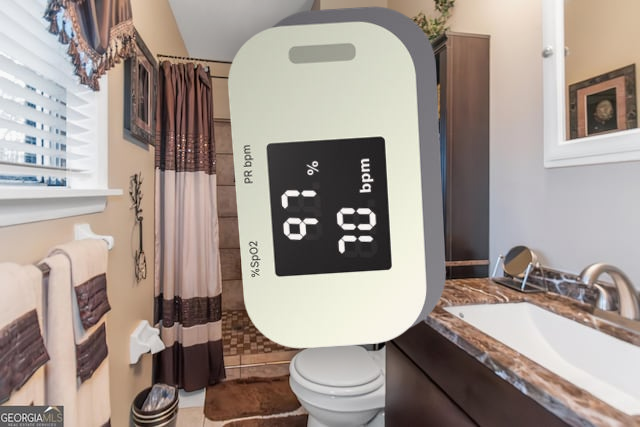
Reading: value=70 unit=bpm
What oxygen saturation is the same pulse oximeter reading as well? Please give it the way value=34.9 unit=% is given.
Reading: value=97 unit=%
